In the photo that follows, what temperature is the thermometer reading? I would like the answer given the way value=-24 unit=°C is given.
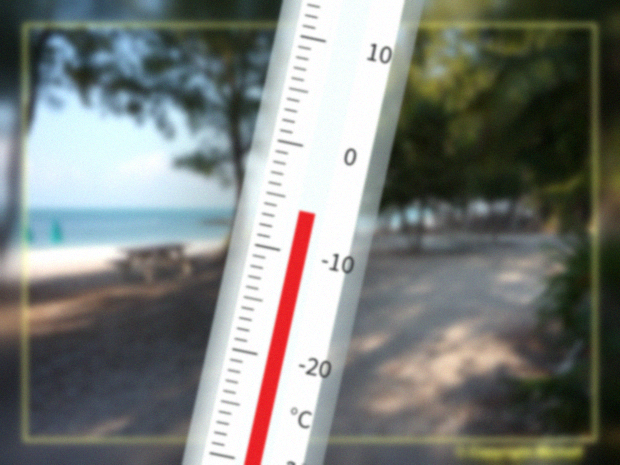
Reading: value=-6 unit=°C
